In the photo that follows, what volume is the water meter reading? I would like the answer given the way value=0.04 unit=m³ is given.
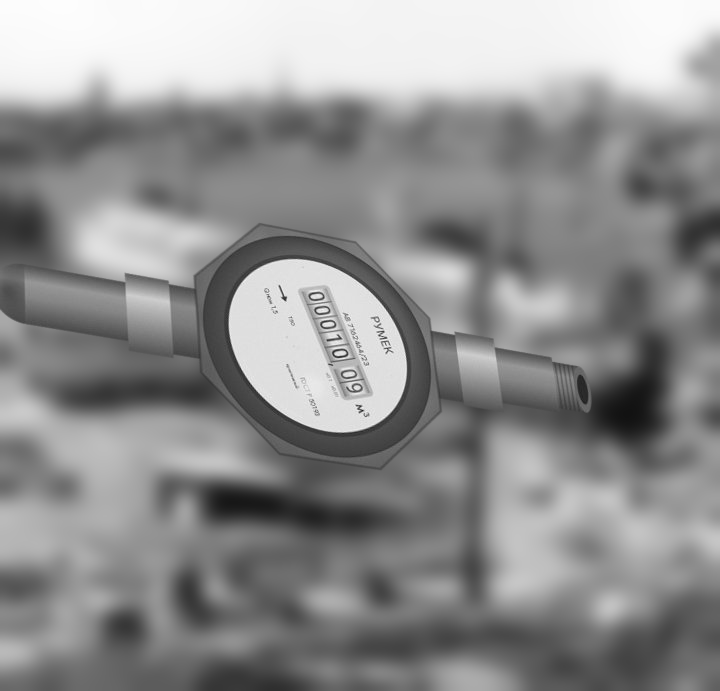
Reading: value=10.09 unit=m³
